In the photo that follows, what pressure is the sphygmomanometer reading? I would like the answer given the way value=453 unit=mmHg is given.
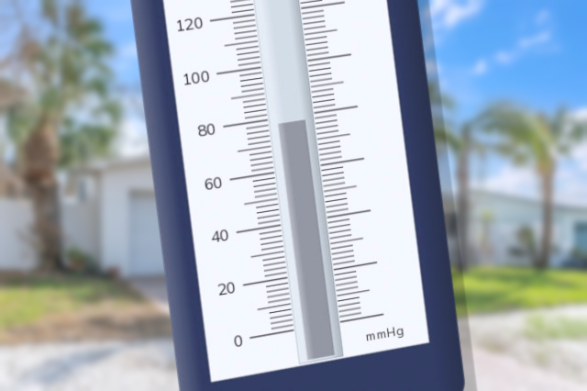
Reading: value=78 unit=mmHg
